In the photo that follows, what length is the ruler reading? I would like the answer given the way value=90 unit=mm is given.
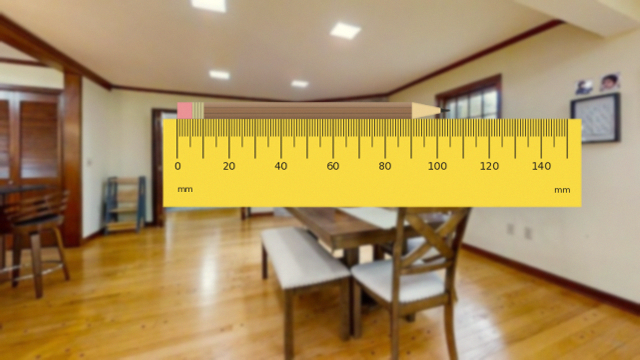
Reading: value=105 unit=mm
